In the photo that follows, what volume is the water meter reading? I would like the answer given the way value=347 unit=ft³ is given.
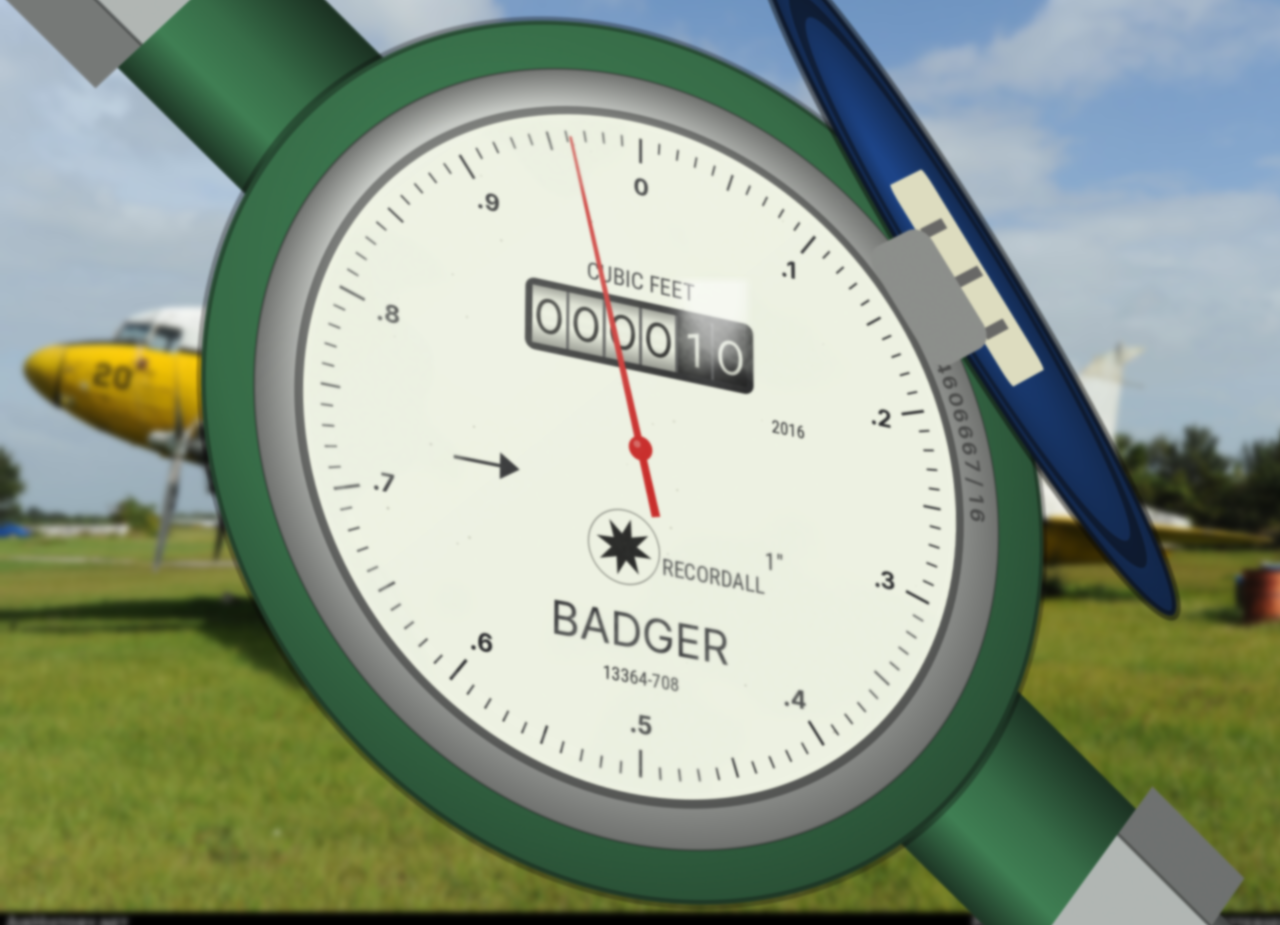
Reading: value=9.96 unit=ft³
